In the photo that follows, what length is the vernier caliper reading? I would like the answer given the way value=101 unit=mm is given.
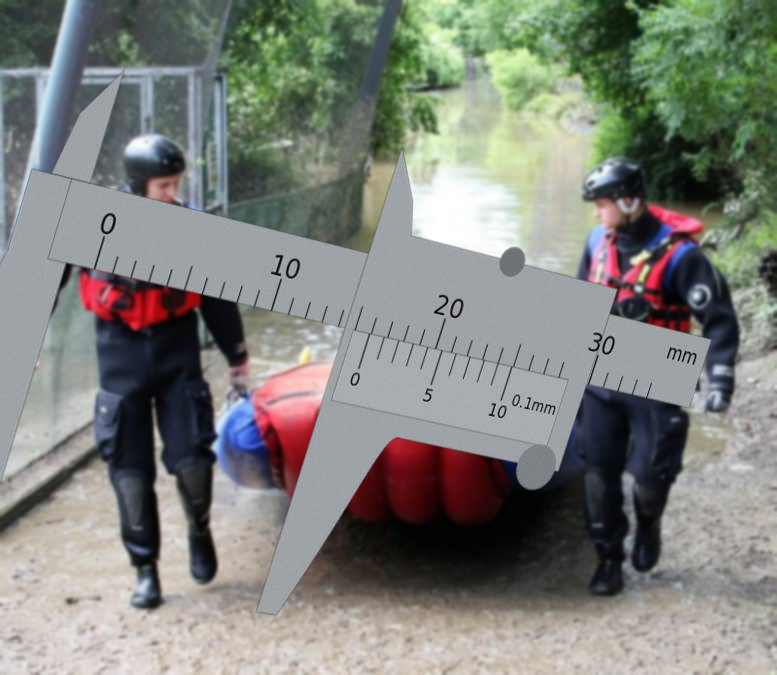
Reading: value=15.9 unit=mm
